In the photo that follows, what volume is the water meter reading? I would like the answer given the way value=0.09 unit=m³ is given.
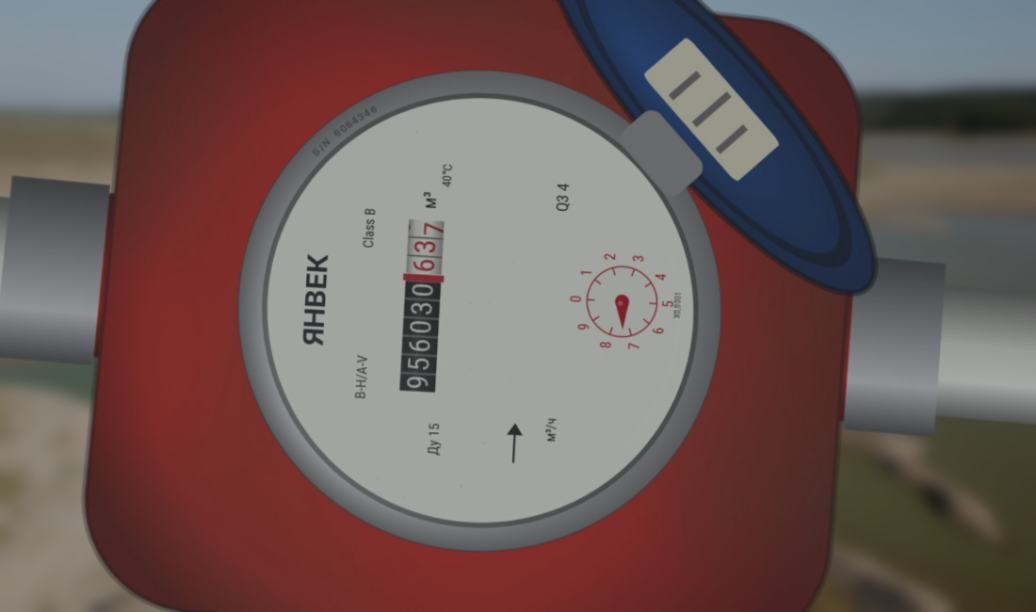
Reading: value=956030.6367 unit=m³
